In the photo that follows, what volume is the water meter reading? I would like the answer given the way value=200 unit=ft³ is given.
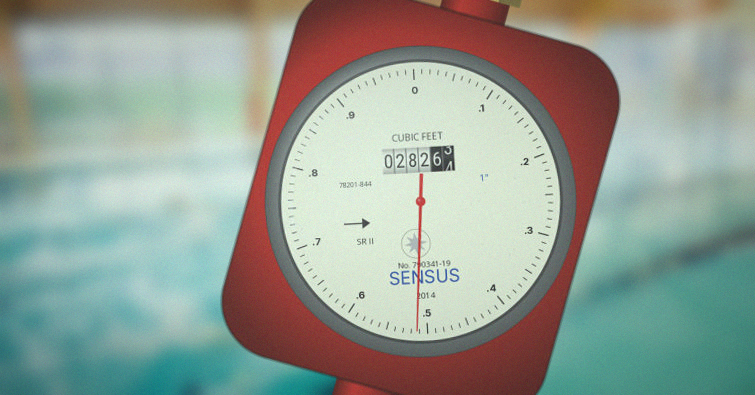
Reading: value=28263.51 unit=ft³
